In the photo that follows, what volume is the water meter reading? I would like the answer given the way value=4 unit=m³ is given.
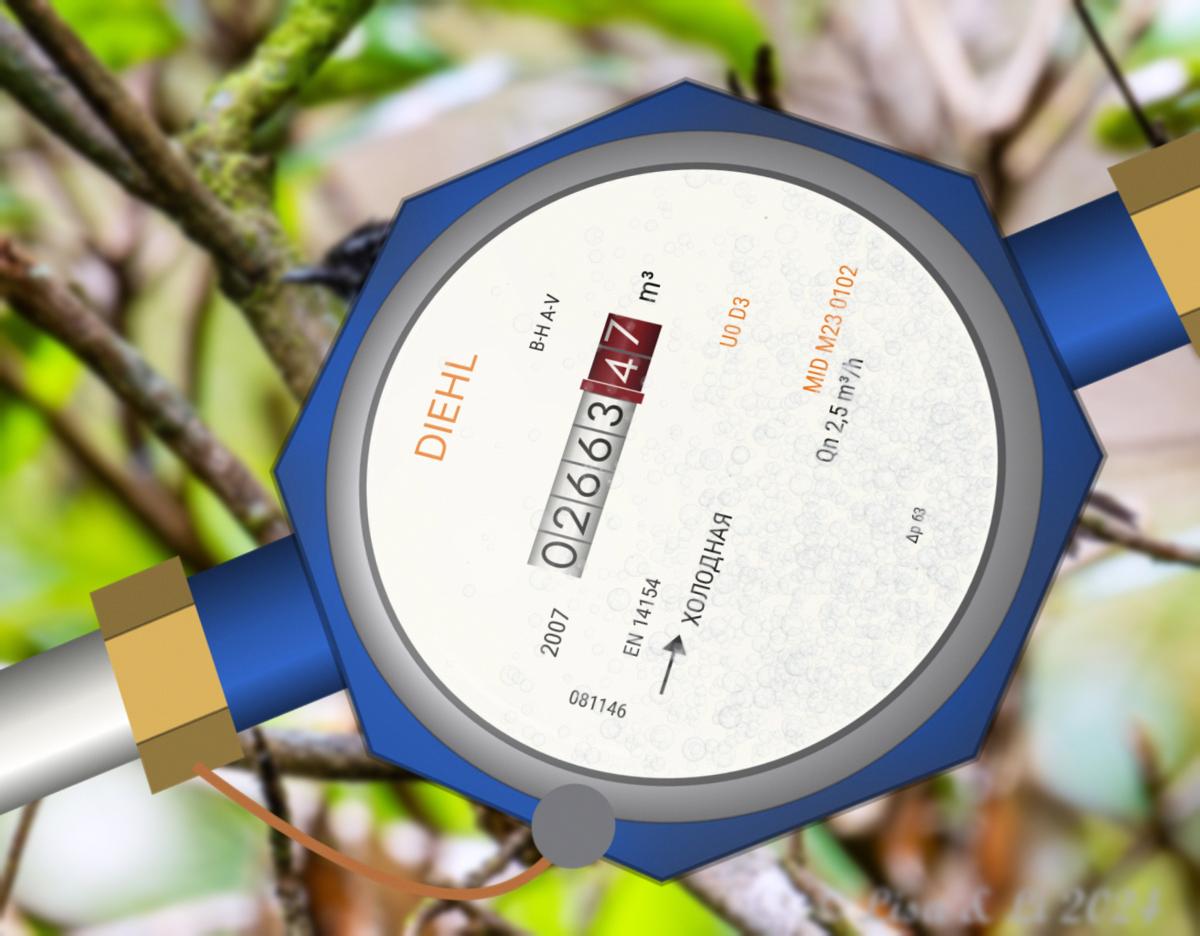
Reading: value=2663.47 unit=m³
